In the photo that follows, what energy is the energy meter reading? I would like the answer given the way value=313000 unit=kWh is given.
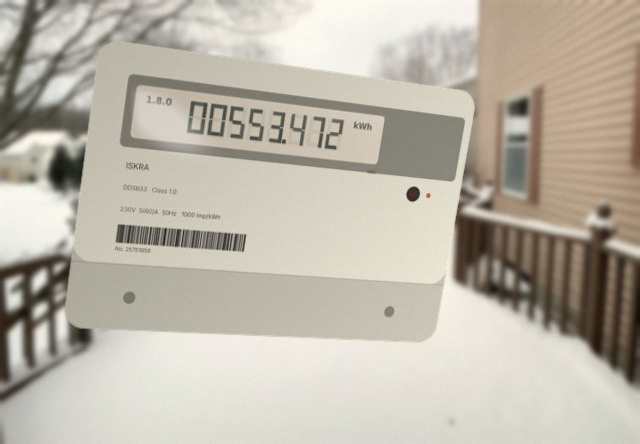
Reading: value=553.472 unit=kWh
